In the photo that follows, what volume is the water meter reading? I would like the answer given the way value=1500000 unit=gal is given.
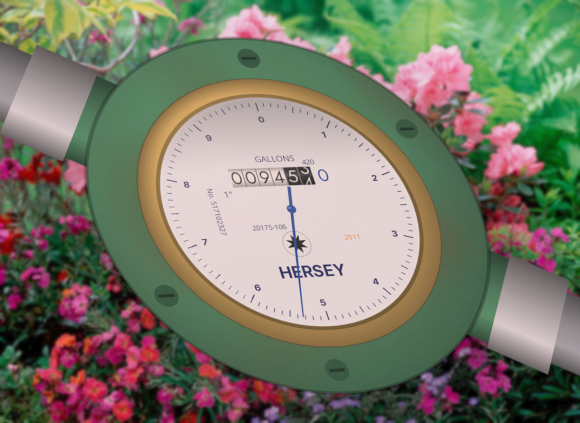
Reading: value=94535.3 unit=gal
